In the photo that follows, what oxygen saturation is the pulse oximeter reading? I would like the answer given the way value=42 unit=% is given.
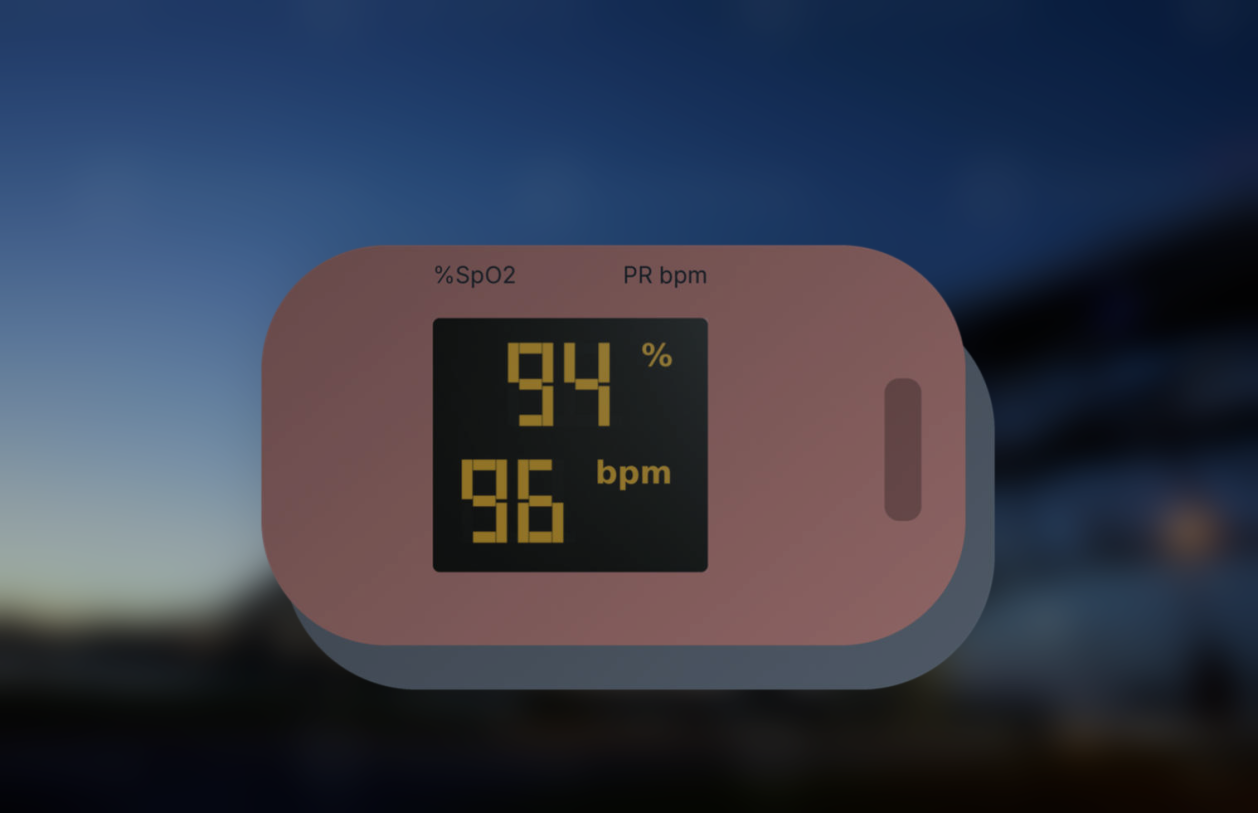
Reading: value=94 unit=%
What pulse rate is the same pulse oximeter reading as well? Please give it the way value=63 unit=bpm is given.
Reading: value=96 unit=bpm
